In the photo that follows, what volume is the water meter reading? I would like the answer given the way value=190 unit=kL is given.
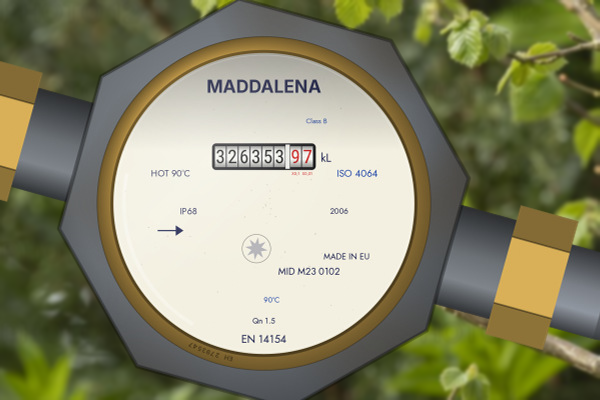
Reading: value=326353.97 unit=kL
